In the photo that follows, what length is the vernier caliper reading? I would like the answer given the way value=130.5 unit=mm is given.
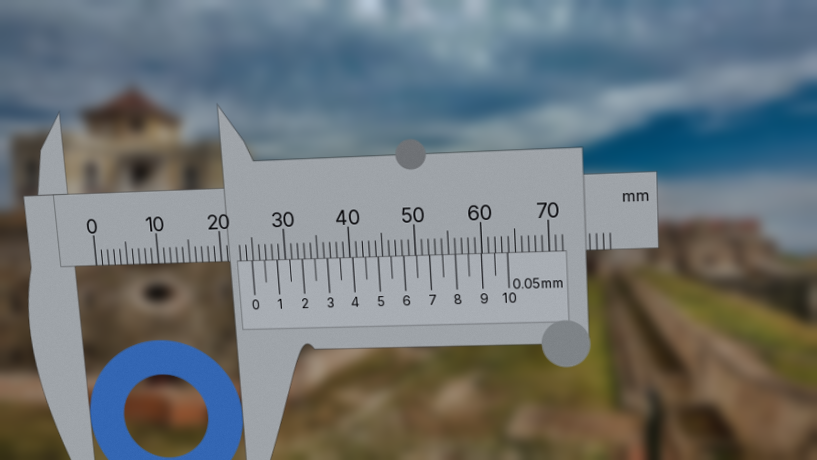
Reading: value=24.8 unit=mm
